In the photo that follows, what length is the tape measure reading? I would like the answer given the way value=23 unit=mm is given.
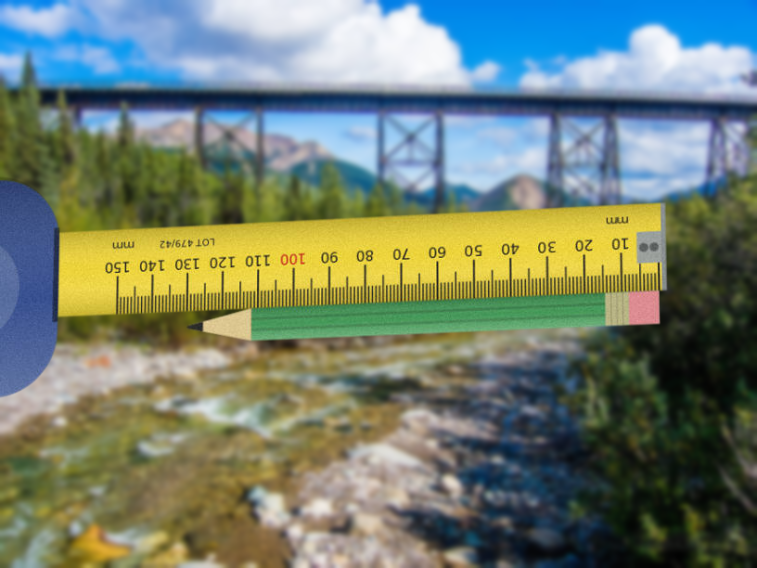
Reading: value=130 unit=mm
